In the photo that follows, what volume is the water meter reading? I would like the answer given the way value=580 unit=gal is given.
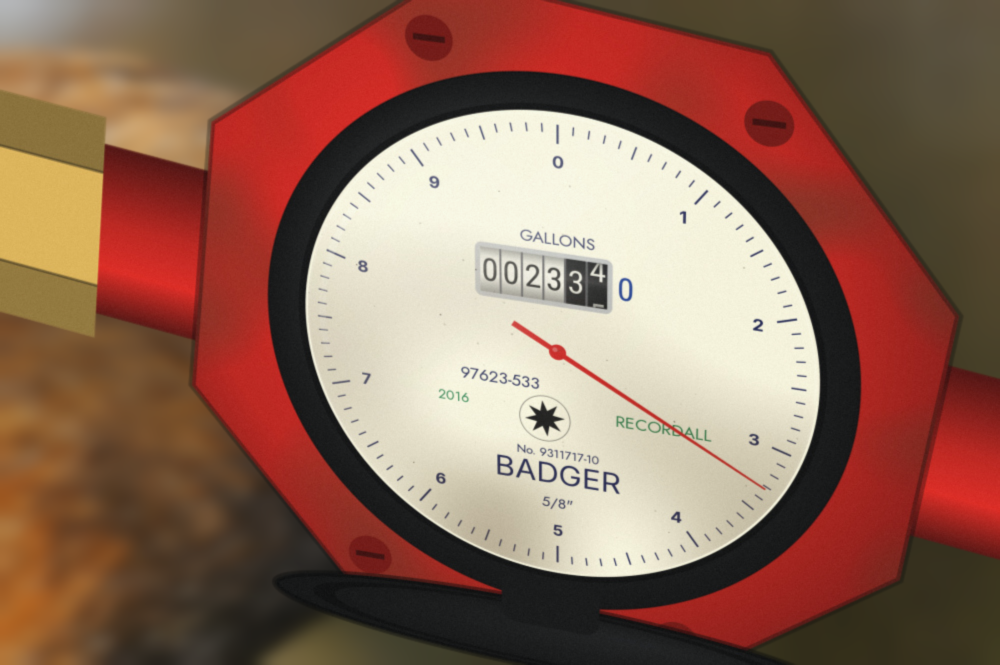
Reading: value=23343.3 unit=gal
